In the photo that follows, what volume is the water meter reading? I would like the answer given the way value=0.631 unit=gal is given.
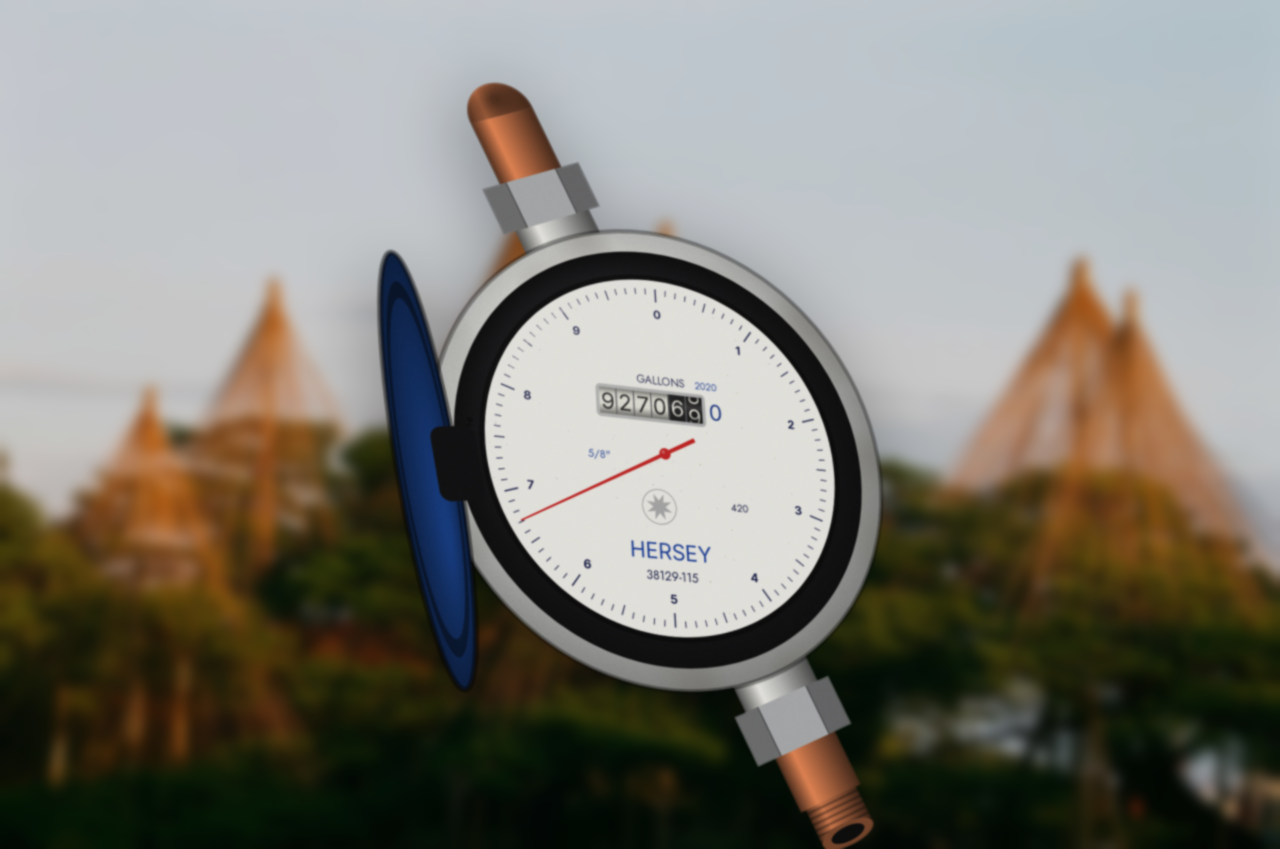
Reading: value=9270686.7 unit=gal
